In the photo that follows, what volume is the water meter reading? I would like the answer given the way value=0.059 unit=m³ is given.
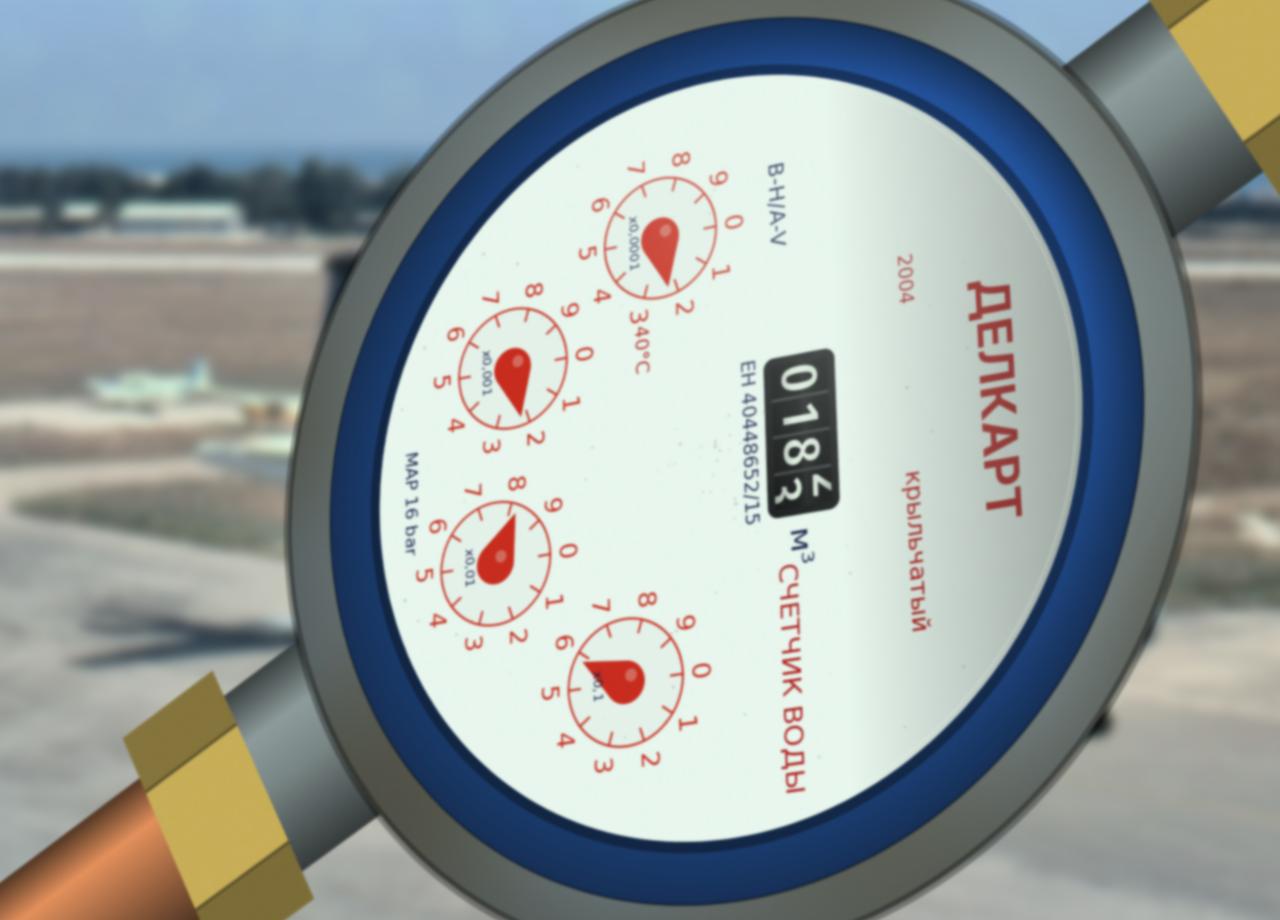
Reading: value=182.5822 unit=m³
